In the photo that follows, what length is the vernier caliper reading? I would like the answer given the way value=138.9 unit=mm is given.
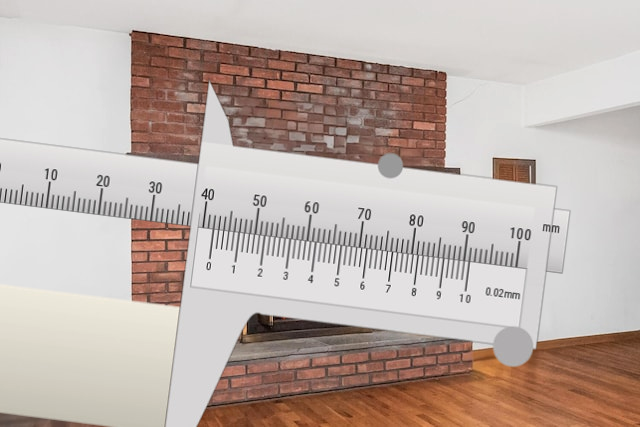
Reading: value=42.0 unit=mm
